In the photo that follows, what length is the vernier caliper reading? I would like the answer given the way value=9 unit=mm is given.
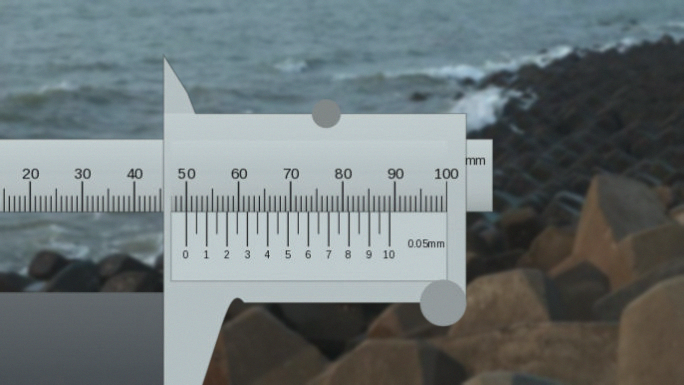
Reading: value=50.0 unit=mm
